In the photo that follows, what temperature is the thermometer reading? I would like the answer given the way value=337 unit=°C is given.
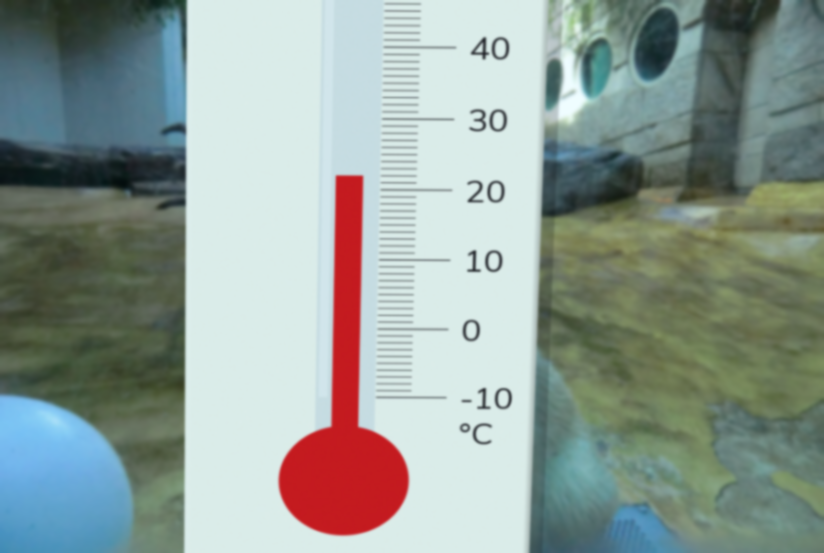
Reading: value=22 unit=°C
